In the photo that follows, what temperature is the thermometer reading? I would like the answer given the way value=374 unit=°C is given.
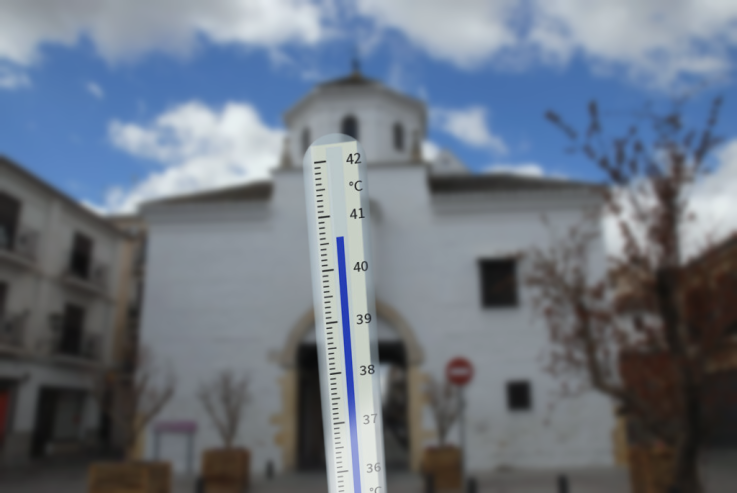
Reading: value=40.6 unit=°C
